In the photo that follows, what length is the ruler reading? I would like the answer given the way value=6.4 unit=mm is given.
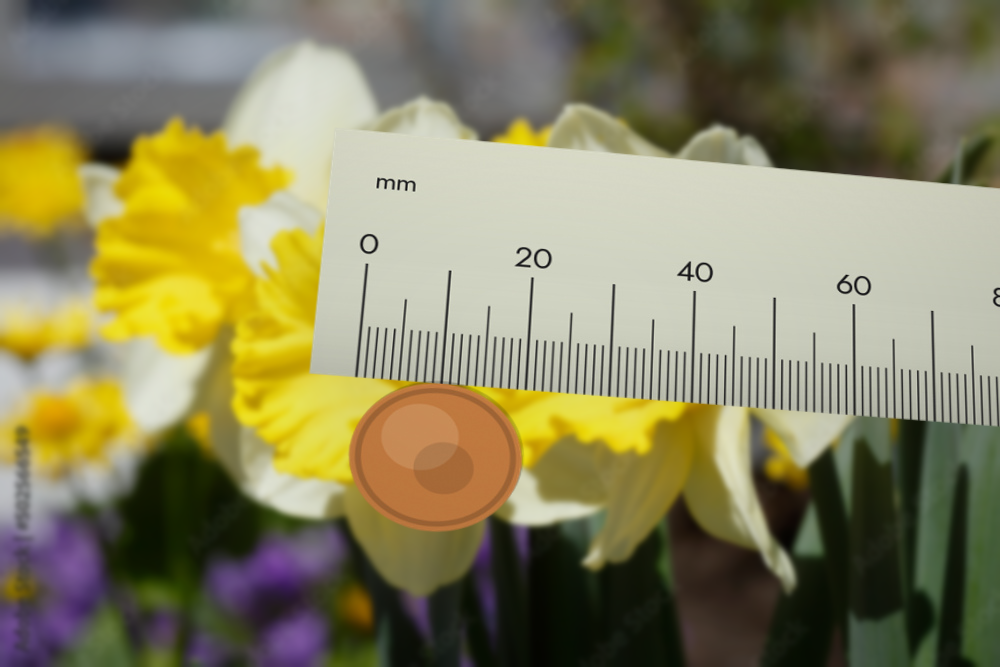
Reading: value=20 unit=mm
